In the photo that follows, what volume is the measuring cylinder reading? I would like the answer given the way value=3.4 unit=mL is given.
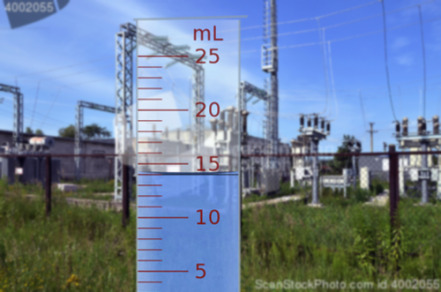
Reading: value=14 unit=mL
